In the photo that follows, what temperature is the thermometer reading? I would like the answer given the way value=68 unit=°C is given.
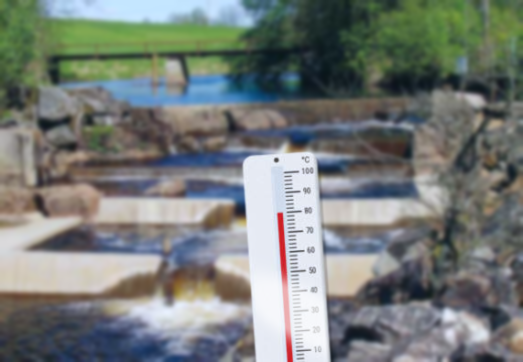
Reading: value=80 unit=°C
